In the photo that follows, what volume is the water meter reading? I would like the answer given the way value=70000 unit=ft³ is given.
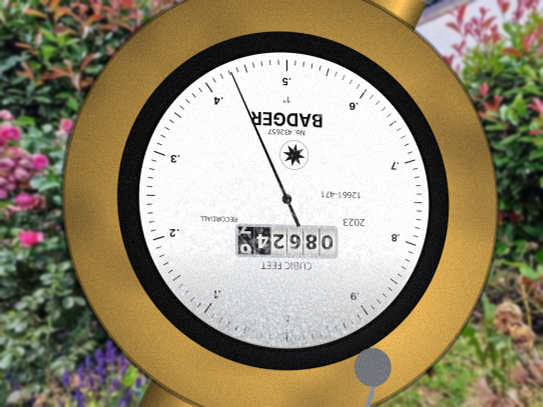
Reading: value=86246.43 unit=ft³
